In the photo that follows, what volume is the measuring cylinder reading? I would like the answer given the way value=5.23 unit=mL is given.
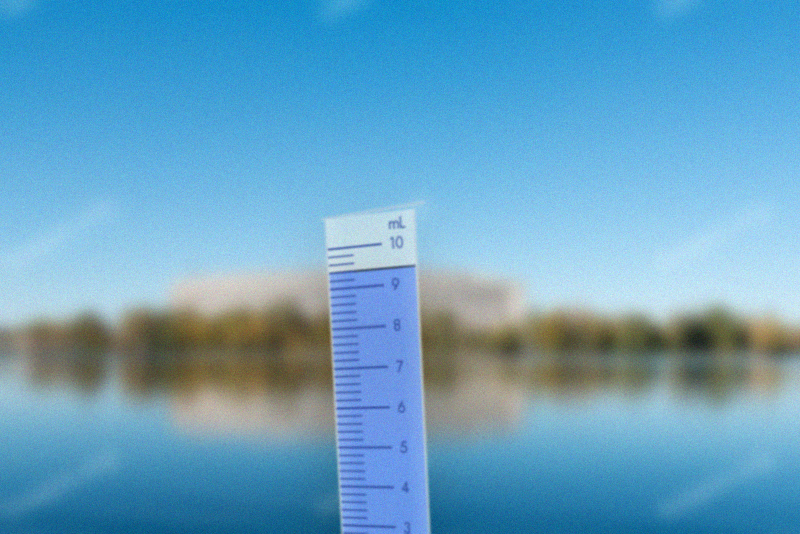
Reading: value=9.4 unit=mL
